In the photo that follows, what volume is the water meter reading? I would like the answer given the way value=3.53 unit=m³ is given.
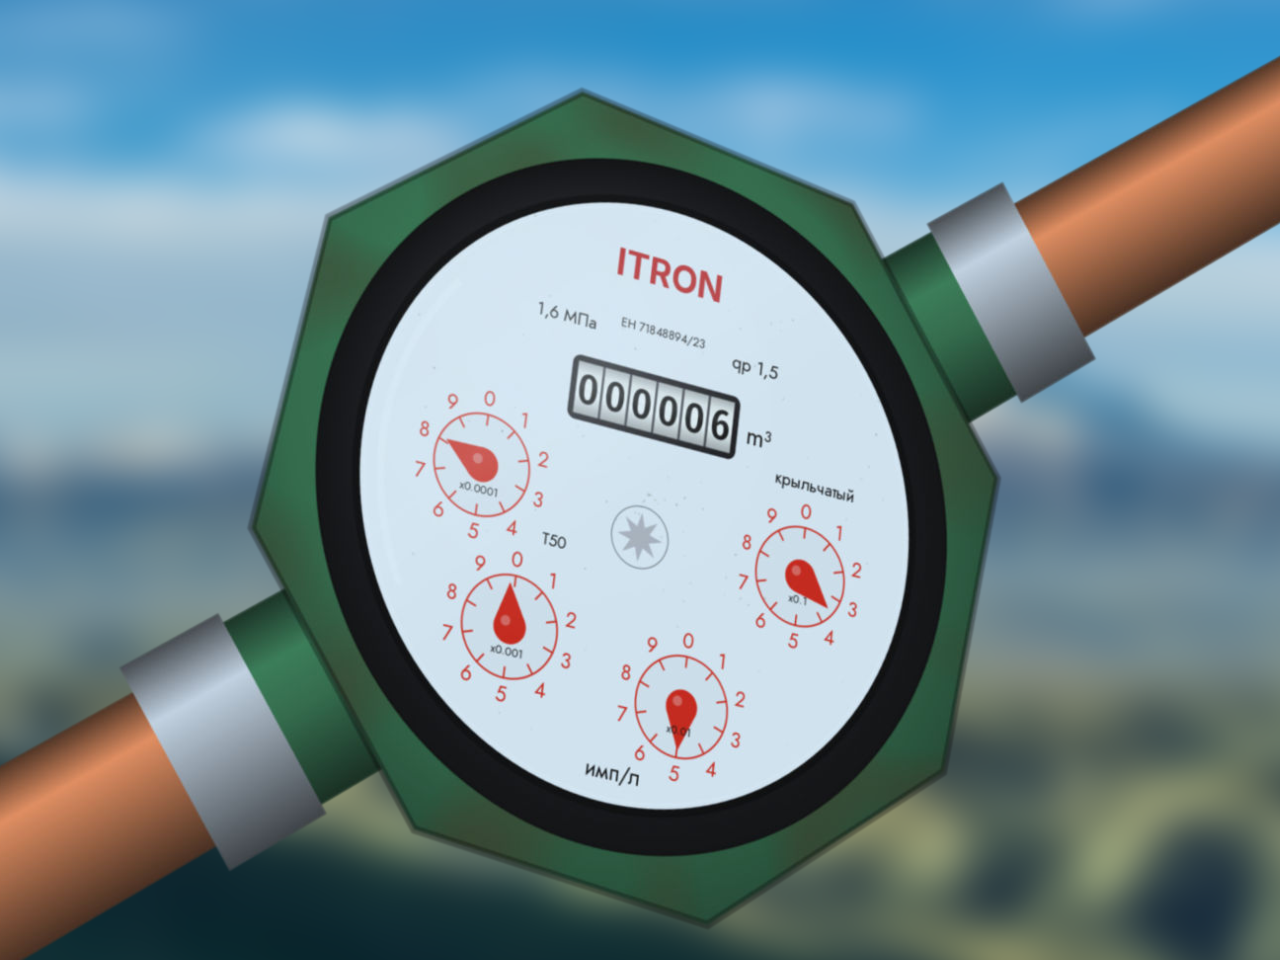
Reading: value=6.3498 unit=m³
